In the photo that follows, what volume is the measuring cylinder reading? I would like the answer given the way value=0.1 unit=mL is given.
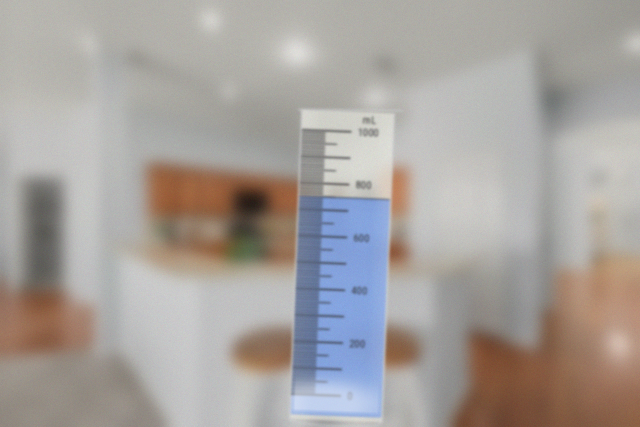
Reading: value=750 unit=mL
